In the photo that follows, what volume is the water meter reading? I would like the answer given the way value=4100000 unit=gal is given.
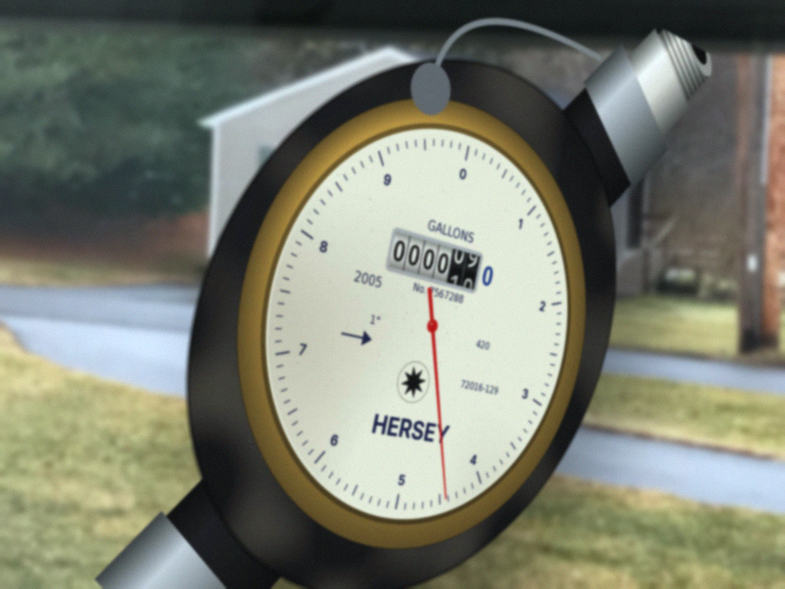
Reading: value=94.4 unit=gal
